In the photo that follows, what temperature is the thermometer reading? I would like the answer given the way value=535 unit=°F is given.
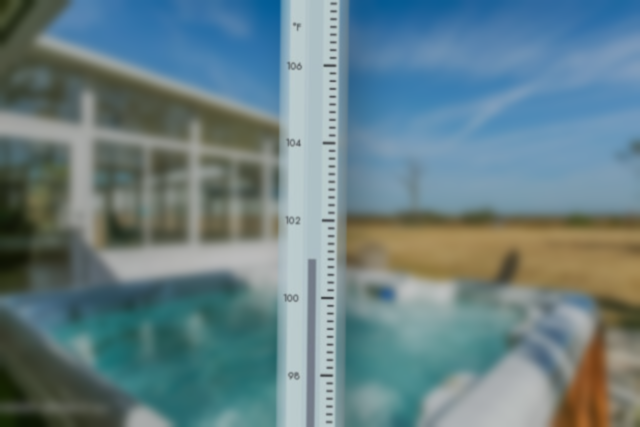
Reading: value=101 unit=°F
